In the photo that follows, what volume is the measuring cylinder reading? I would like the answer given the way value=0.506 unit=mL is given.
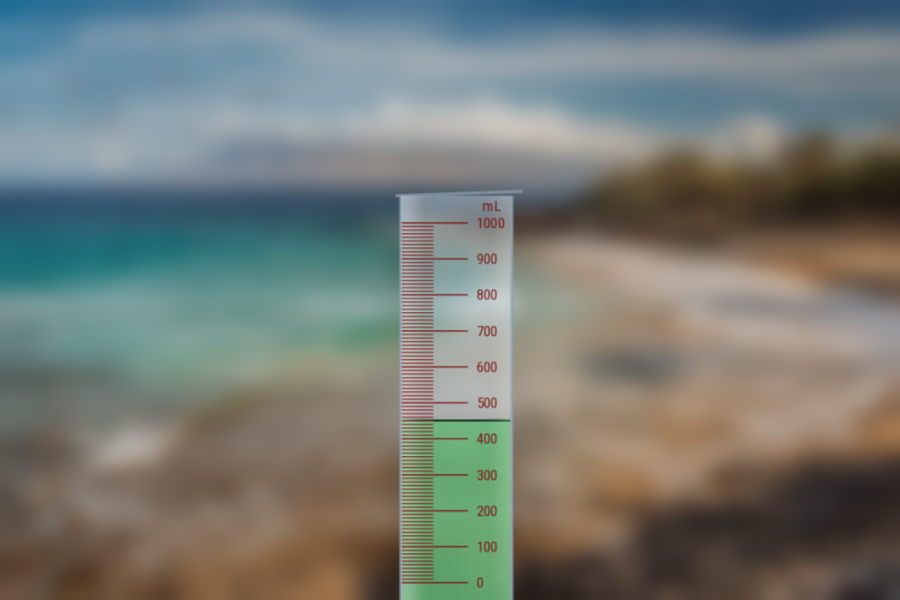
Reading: value=450 unit=mL
